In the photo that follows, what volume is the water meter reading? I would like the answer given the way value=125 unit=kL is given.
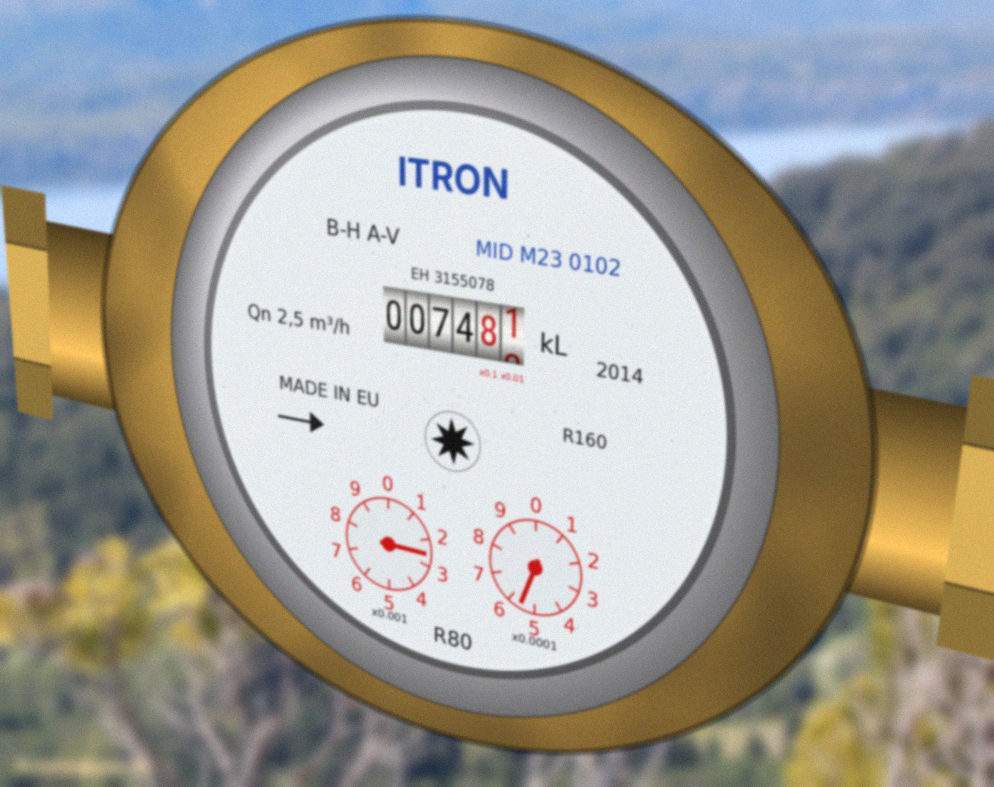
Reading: value=74.8125 unit=kL
